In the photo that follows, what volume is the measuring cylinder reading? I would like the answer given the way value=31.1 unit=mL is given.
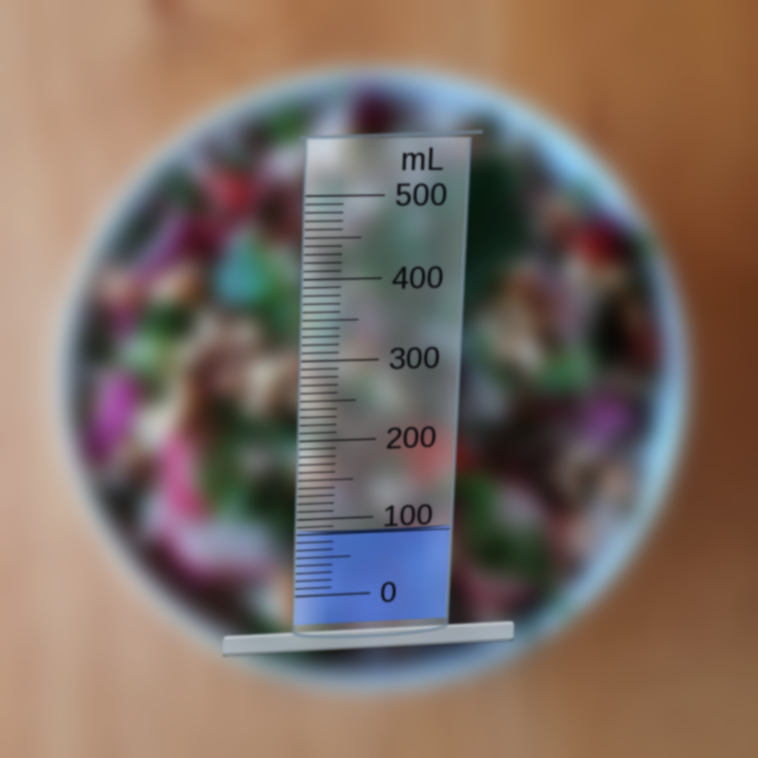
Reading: value=80 unit=mL
